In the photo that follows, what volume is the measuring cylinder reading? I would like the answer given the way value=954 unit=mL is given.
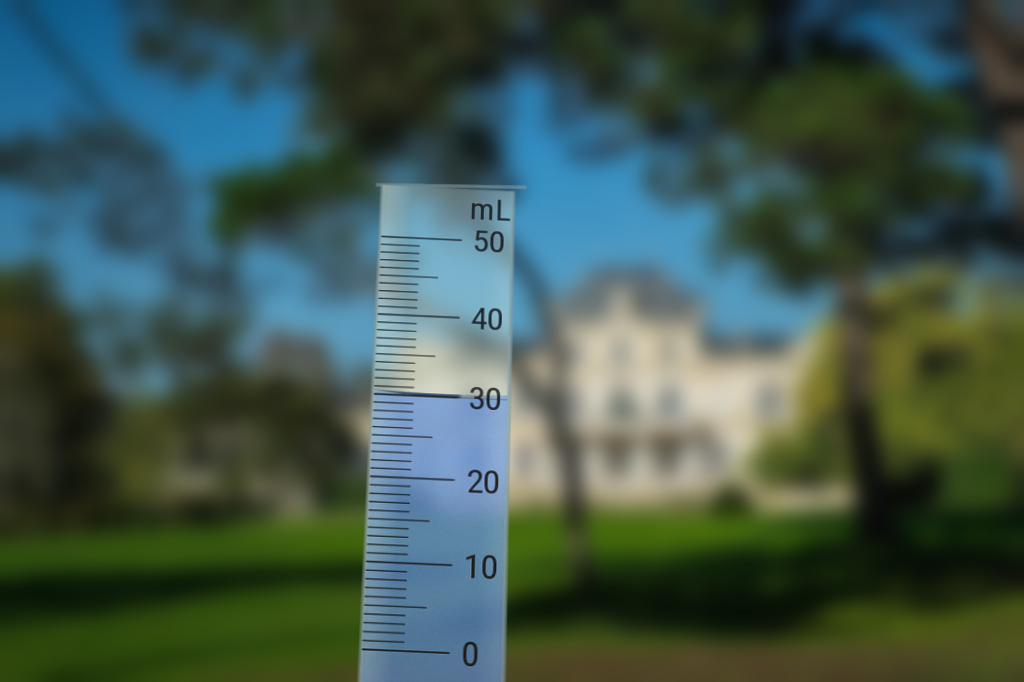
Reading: value=30 unit=mL
